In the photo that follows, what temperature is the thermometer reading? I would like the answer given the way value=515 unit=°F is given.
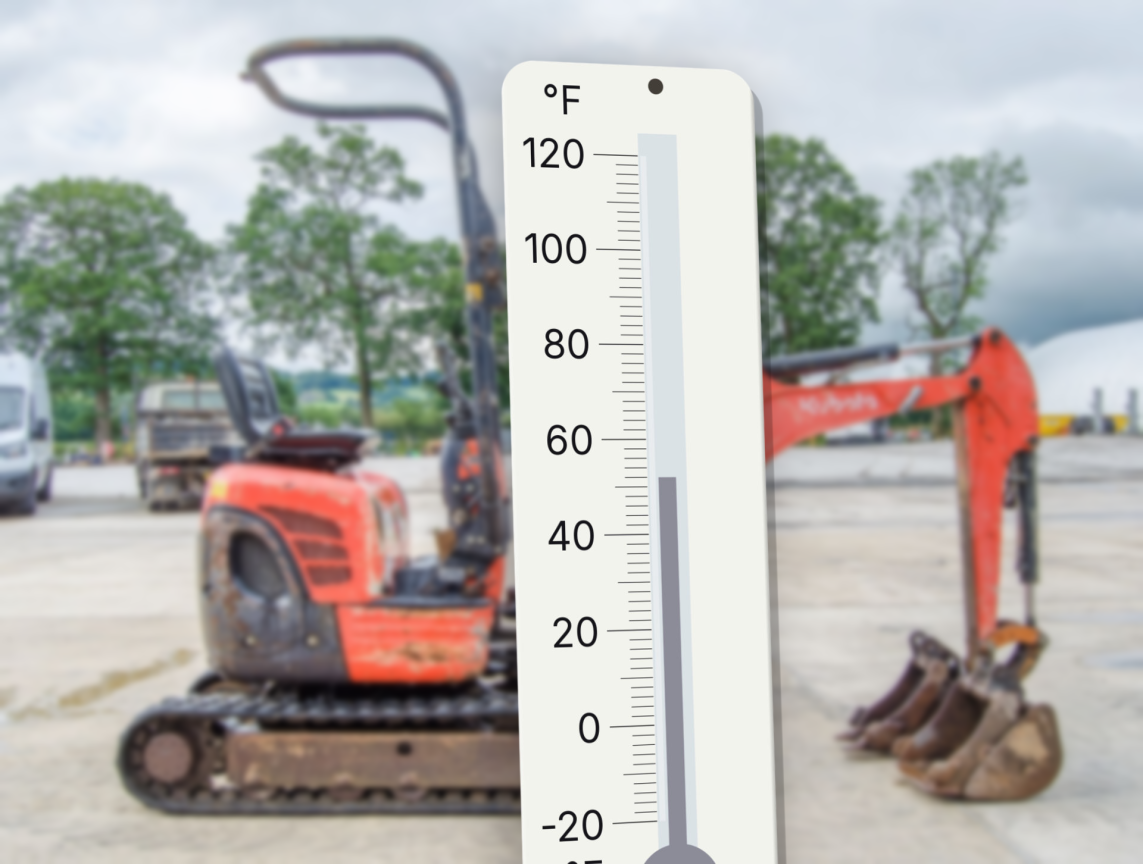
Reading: value=52 unit=°F
